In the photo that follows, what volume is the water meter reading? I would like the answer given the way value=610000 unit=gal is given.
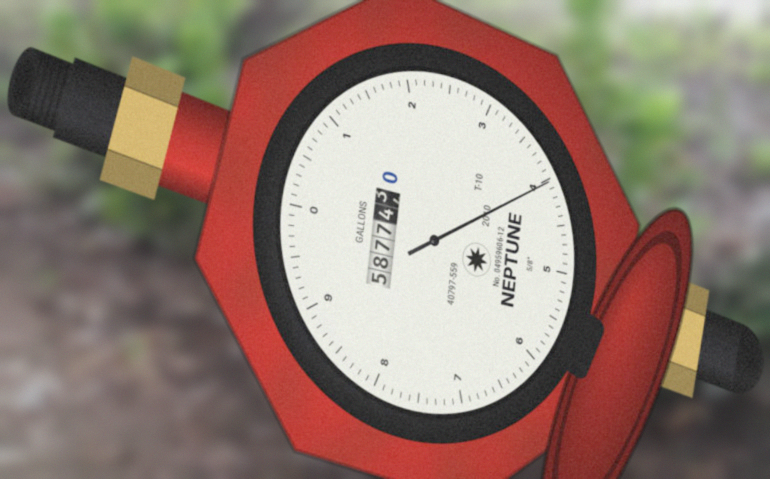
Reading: value=5877434.0 unit=gal
